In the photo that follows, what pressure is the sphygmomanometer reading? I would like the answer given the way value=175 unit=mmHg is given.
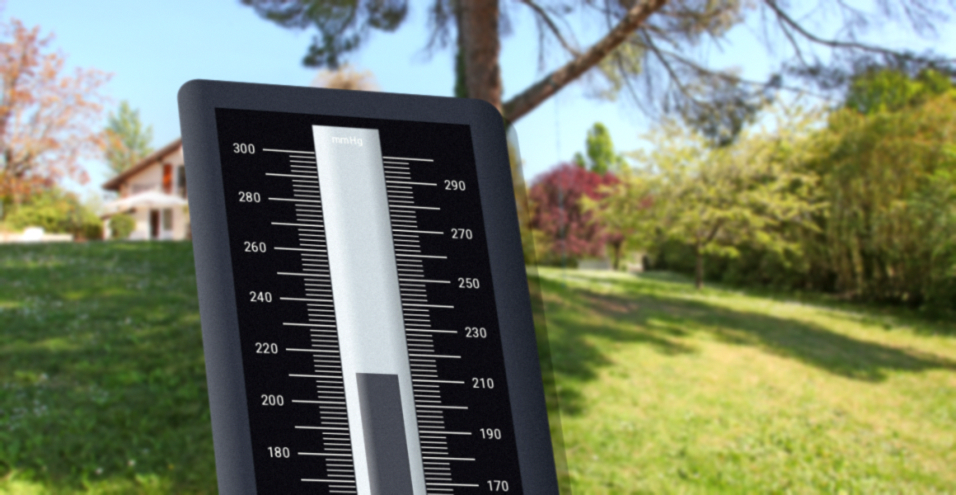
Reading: value=212 unit=mmHg
